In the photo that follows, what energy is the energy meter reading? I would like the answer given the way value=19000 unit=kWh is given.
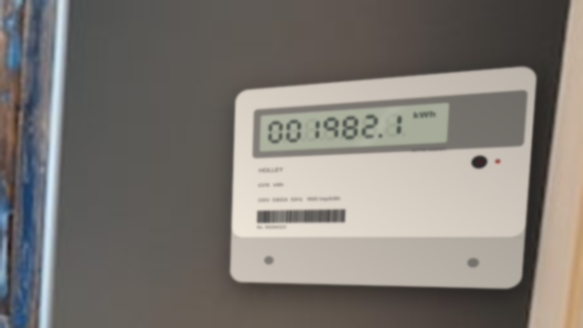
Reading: value=1982.1 unit=kWh
